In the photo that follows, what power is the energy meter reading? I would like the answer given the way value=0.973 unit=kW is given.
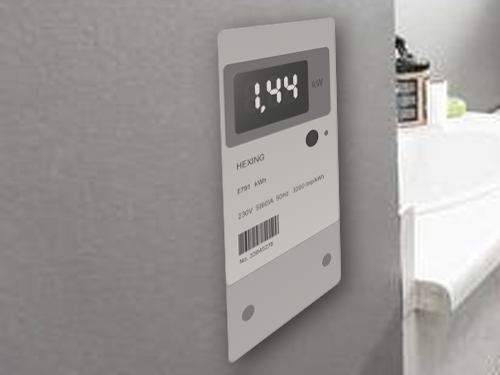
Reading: value=1.44 unit=kW
